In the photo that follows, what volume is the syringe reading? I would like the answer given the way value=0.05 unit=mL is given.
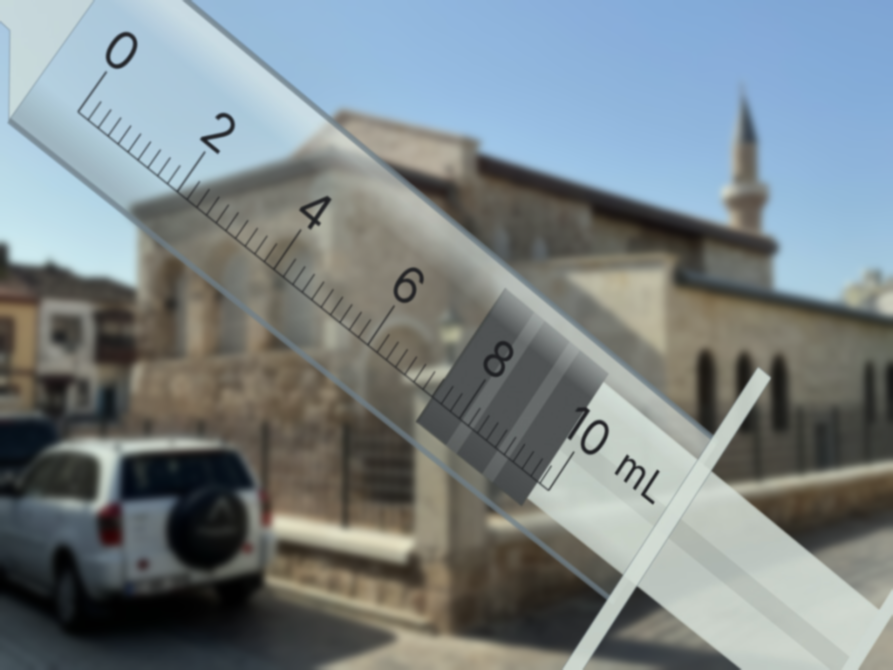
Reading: value=7.4 unit=mL
